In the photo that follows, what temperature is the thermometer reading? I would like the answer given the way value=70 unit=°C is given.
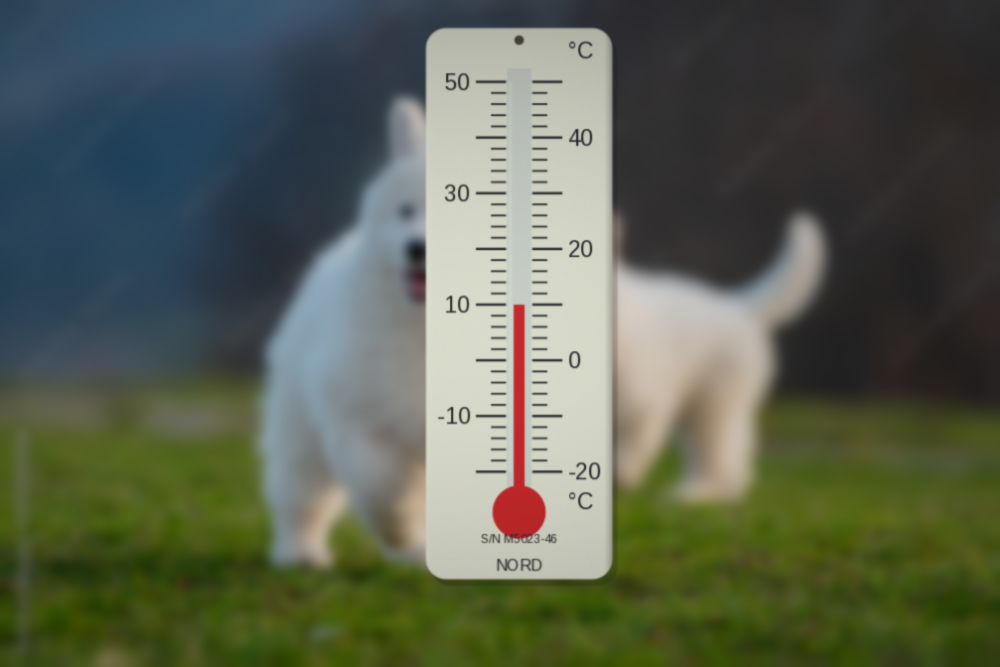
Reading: value=10 unit=°C
